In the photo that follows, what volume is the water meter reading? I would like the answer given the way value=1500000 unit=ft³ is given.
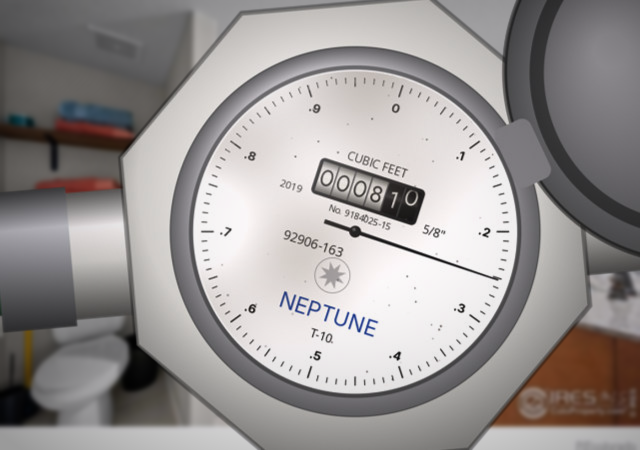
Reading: value=810.25 unit=ft³
